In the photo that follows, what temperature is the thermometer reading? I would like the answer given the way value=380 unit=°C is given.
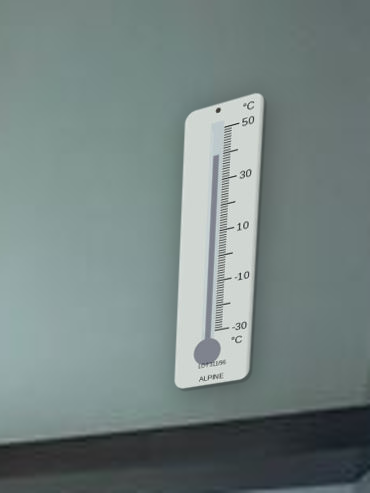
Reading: value=40 unit=°C
